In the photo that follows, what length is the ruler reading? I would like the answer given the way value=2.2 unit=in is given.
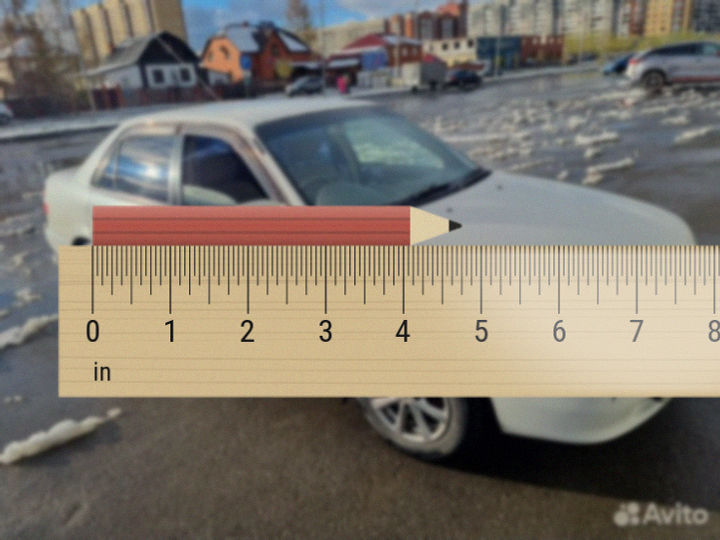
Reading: value=4.75 unit=in
